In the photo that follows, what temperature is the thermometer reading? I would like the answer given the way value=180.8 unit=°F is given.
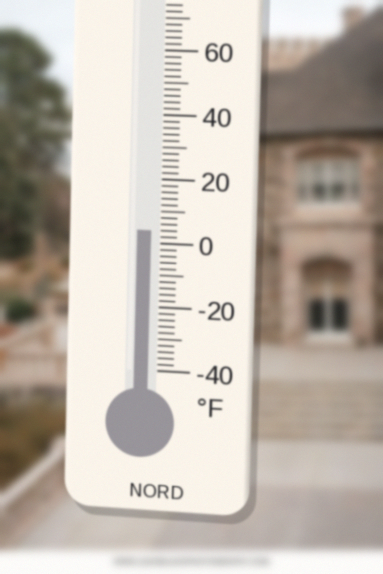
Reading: value=4 unit=°F
